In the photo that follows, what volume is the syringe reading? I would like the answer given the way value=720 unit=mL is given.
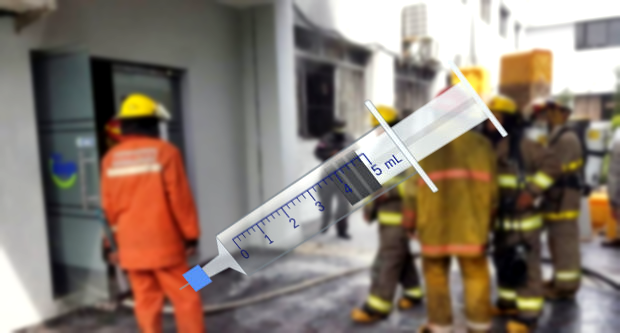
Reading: value=3.8 unit=mL
